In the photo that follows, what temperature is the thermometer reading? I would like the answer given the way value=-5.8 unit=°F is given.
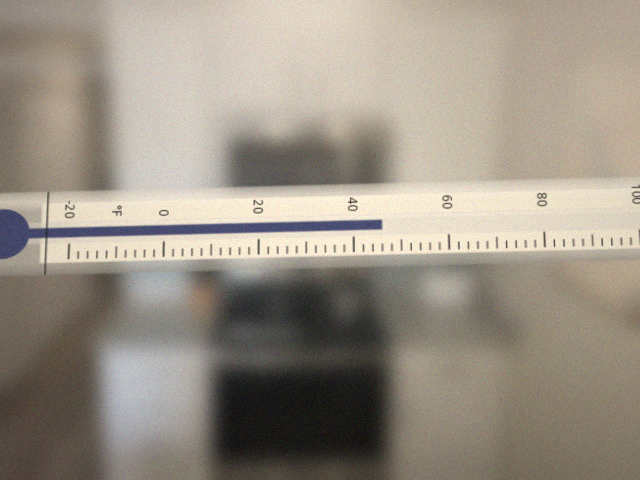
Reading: value=46 unit=°F
